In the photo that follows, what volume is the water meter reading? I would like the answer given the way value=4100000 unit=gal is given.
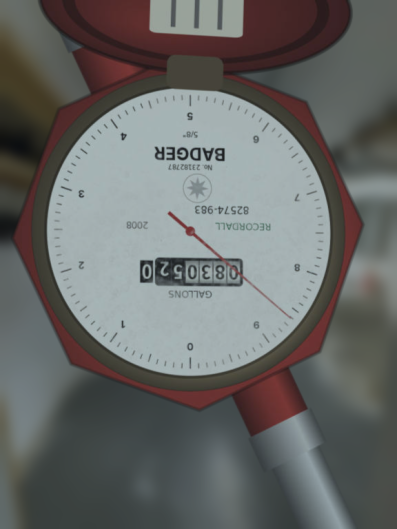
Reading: value=830518.6 unit=gal
